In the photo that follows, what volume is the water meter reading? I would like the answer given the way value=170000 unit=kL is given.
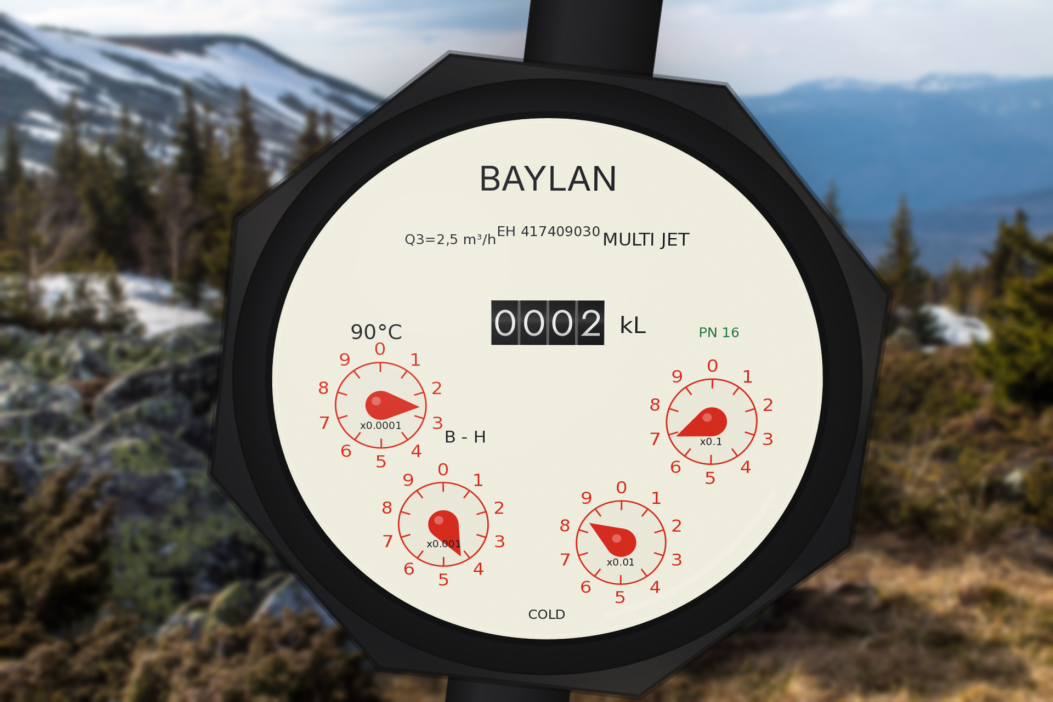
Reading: value=2.6842 unit=kL
